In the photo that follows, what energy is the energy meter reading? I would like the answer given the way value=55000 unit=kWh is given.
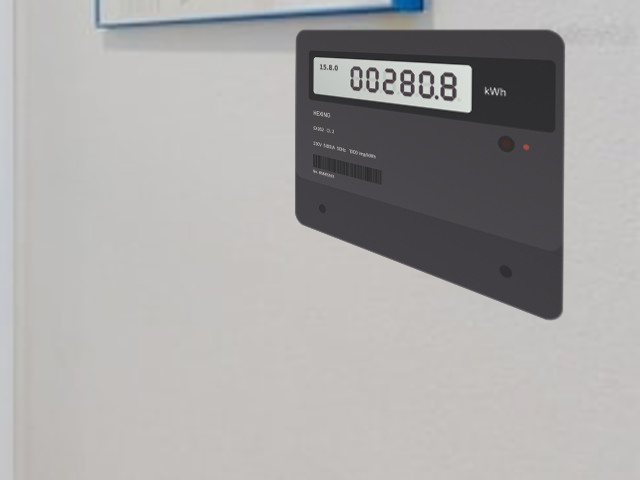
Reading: value=280.8 unit=kWh
